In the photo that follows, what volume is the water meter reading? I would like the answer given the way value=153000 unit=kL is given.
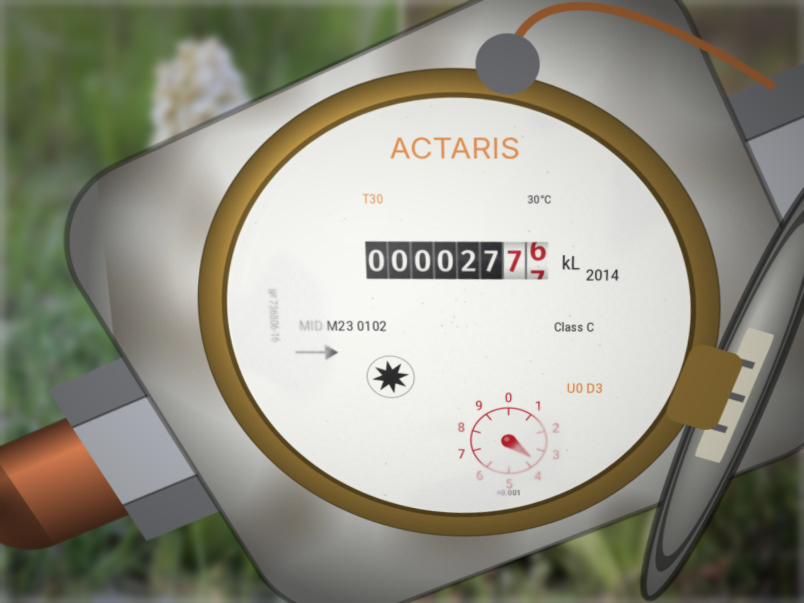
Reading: value=27.763 unit=kL
